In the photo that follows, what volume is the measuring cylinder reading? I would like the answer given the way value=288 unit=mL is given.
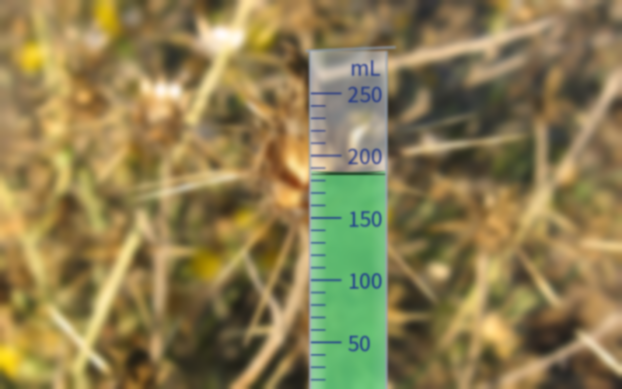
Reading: value=185 unit=mL
